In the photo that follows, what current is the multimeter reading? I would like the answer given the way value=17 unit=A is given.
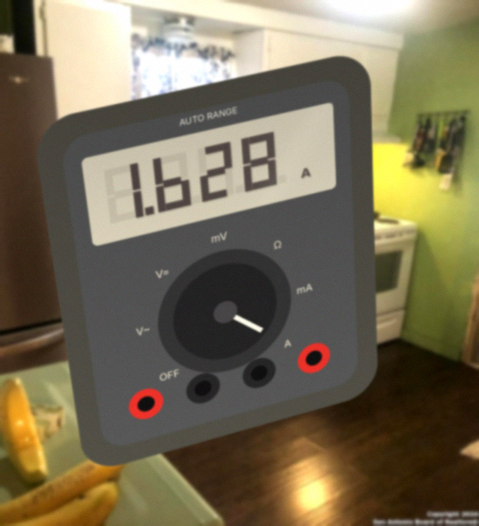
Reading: value=1.628 unit=A
